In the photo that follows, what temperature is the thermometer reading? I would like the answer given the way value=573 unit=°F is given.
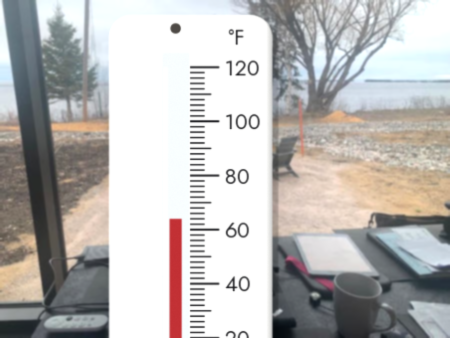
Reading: value=64 unit=°F
